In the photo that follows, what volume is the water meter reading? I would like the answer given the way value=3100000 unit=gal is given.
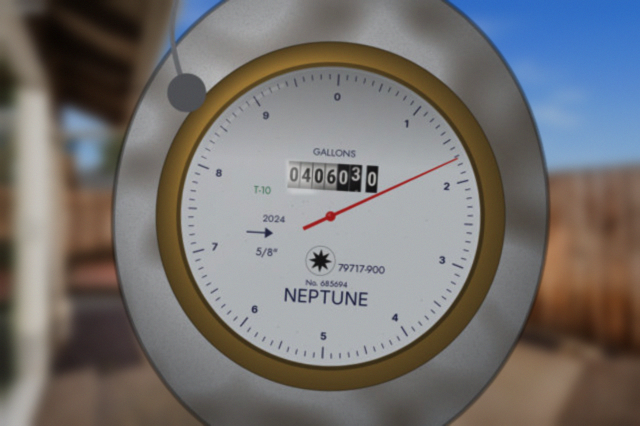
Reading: value=406031.7 unit=gal
